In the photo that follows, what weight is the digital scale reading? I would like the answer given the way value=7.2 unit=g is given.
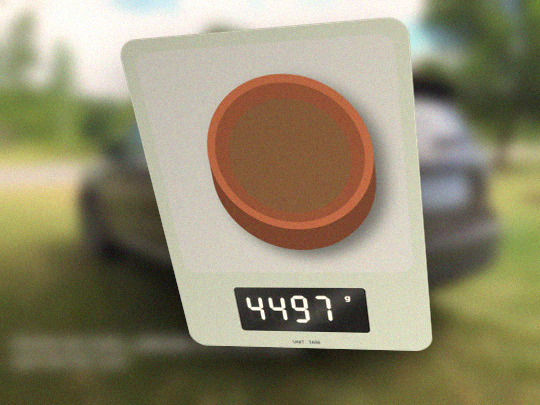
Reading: value=4497 unit=g
